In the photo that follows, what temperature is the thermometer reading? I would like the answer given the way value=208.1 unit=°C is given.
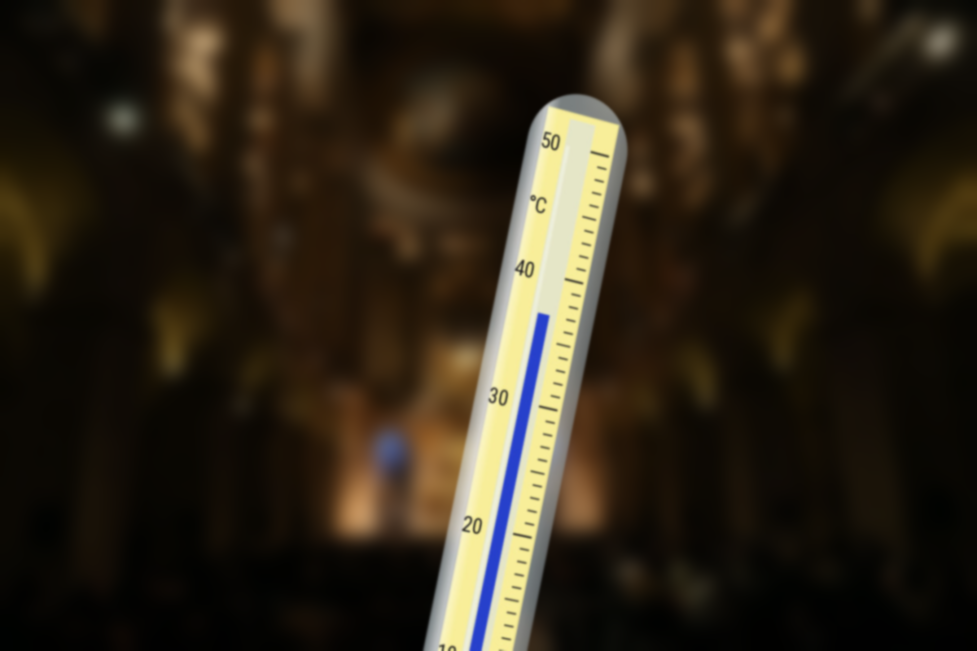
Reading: value=37 unit=°C
